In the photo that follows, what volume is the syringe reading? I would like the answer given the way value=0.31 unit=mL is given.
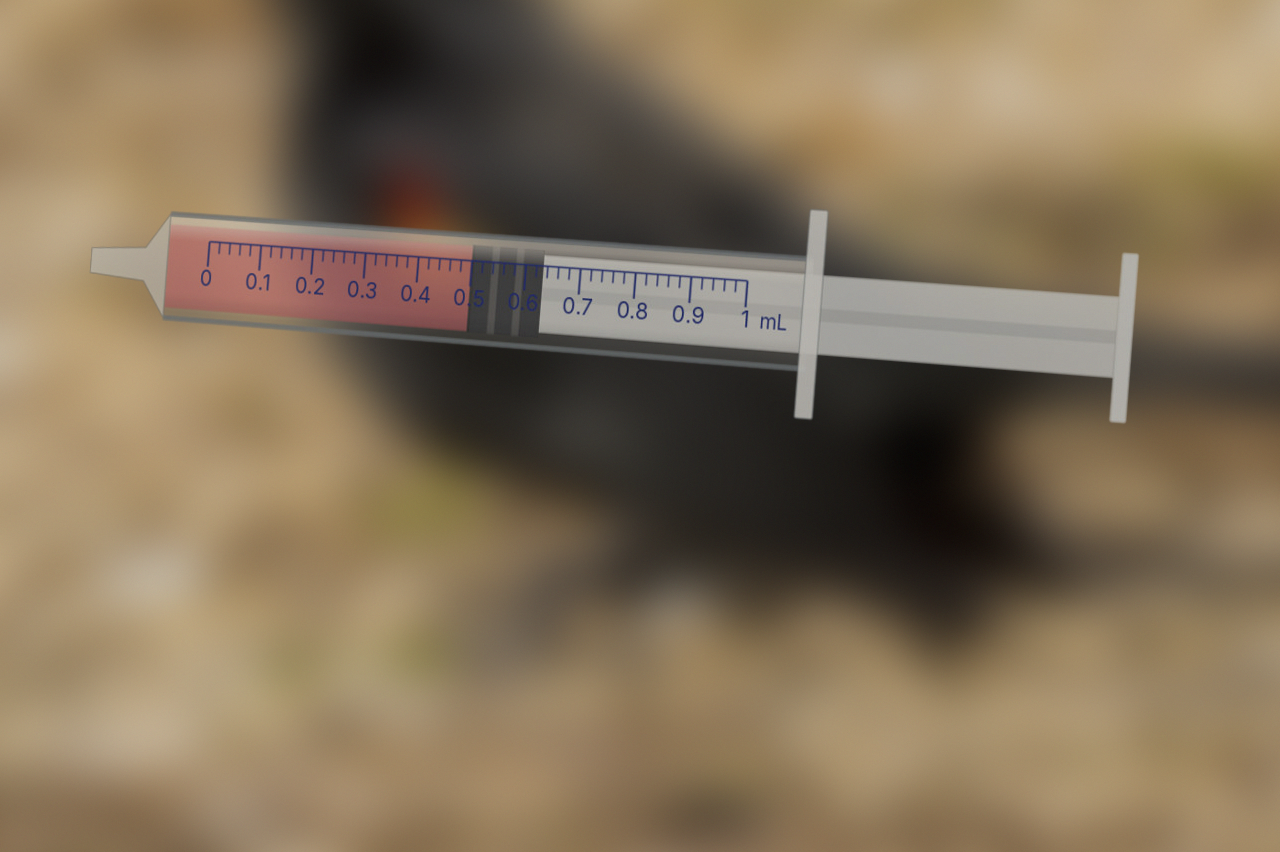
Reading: value=0.5 unit=mL
